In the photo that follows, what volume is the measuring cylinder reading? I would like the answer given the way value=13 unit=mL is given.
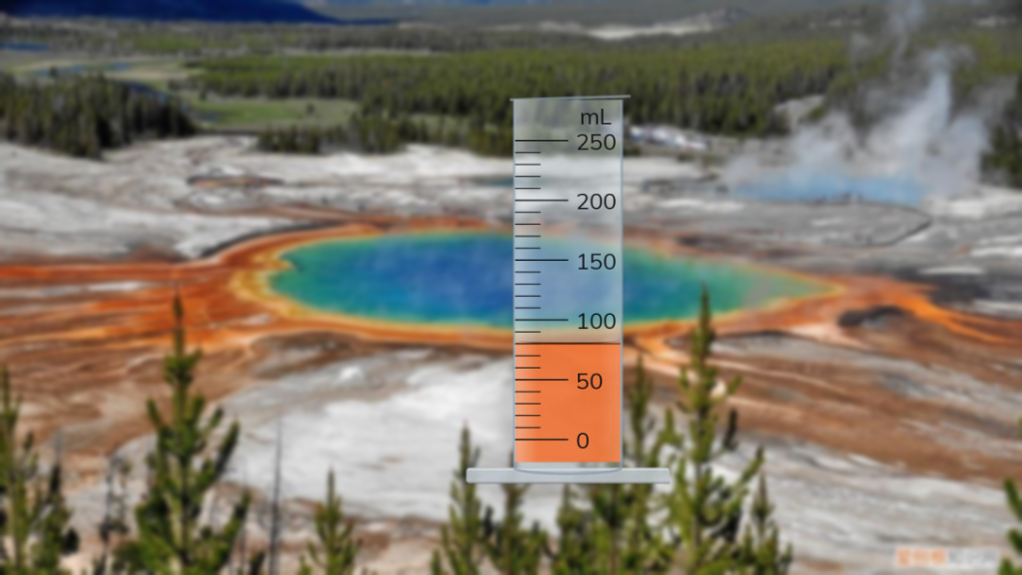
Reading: value=80 unit=mL
